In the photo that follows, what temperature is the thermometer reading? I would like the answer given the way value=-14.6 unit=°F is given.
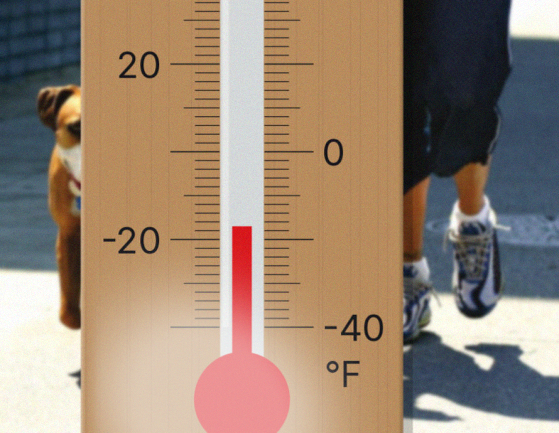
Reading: value=-17 unit=°F
